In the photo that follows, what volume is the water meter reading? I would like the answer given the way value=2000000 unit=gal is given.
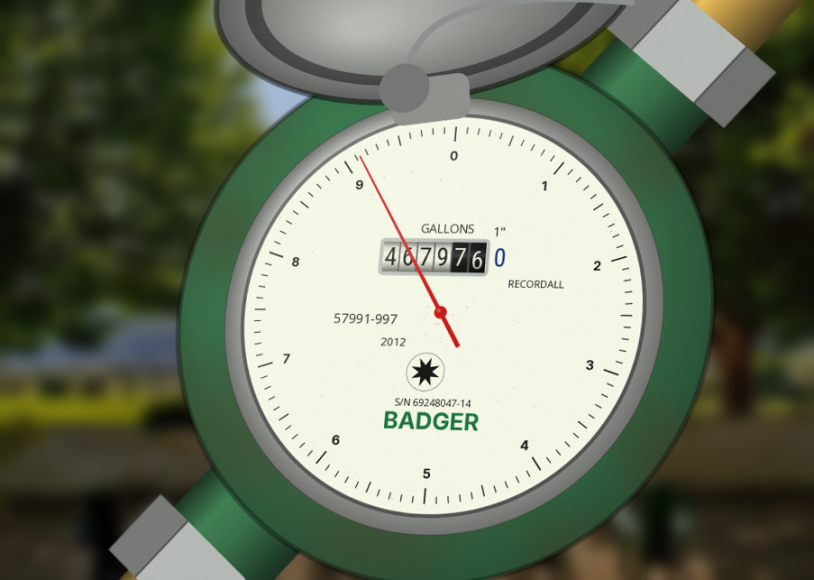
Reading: value=4679759.1 unit=gal
